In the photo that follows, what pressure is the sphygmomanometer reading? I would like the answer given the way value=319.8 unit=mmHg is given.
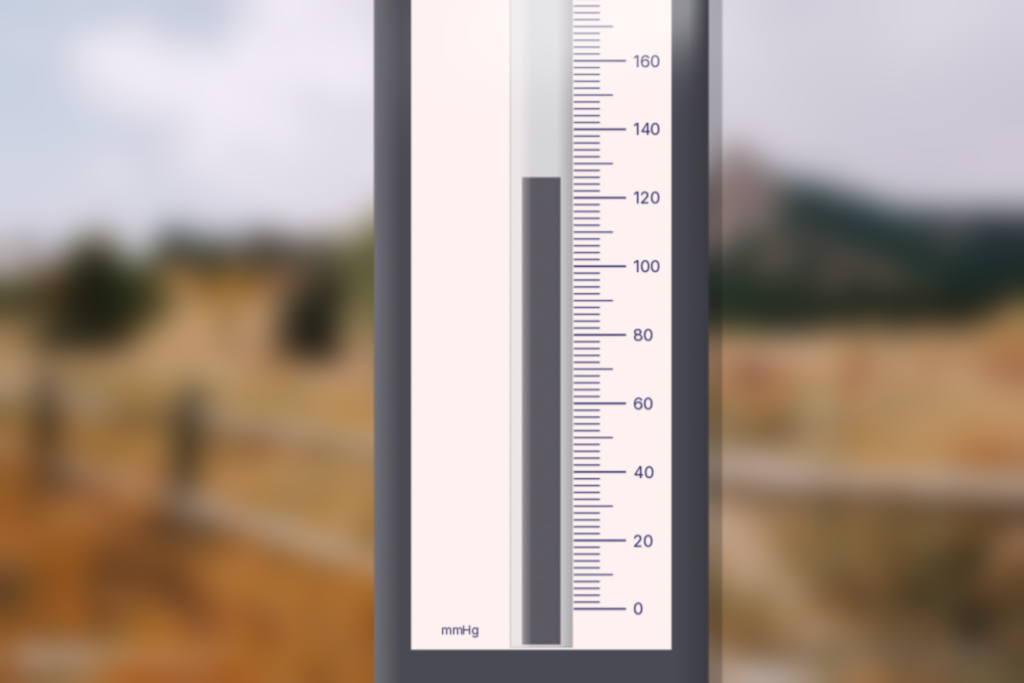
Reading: value=126 unit=mmHg
